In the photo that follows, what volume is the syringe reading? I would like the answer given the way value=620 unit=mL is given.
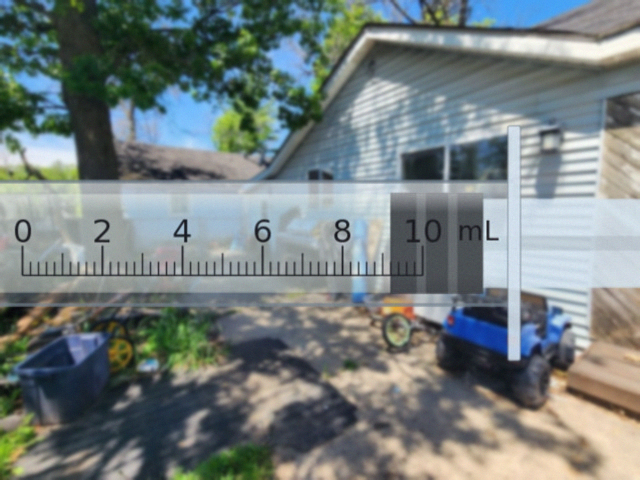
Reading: value=9.2 unit=mL
